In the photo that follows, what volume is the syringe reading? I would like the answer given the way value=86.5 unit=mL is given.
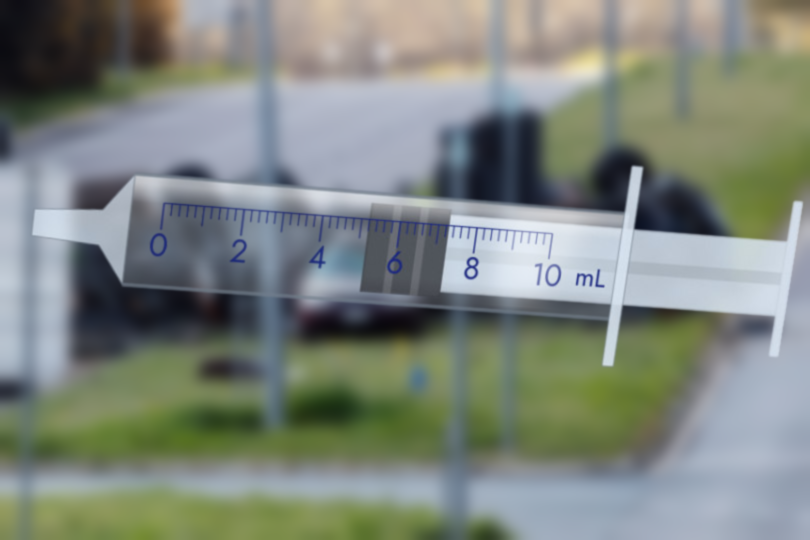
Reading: value=5.2 unit=mL
